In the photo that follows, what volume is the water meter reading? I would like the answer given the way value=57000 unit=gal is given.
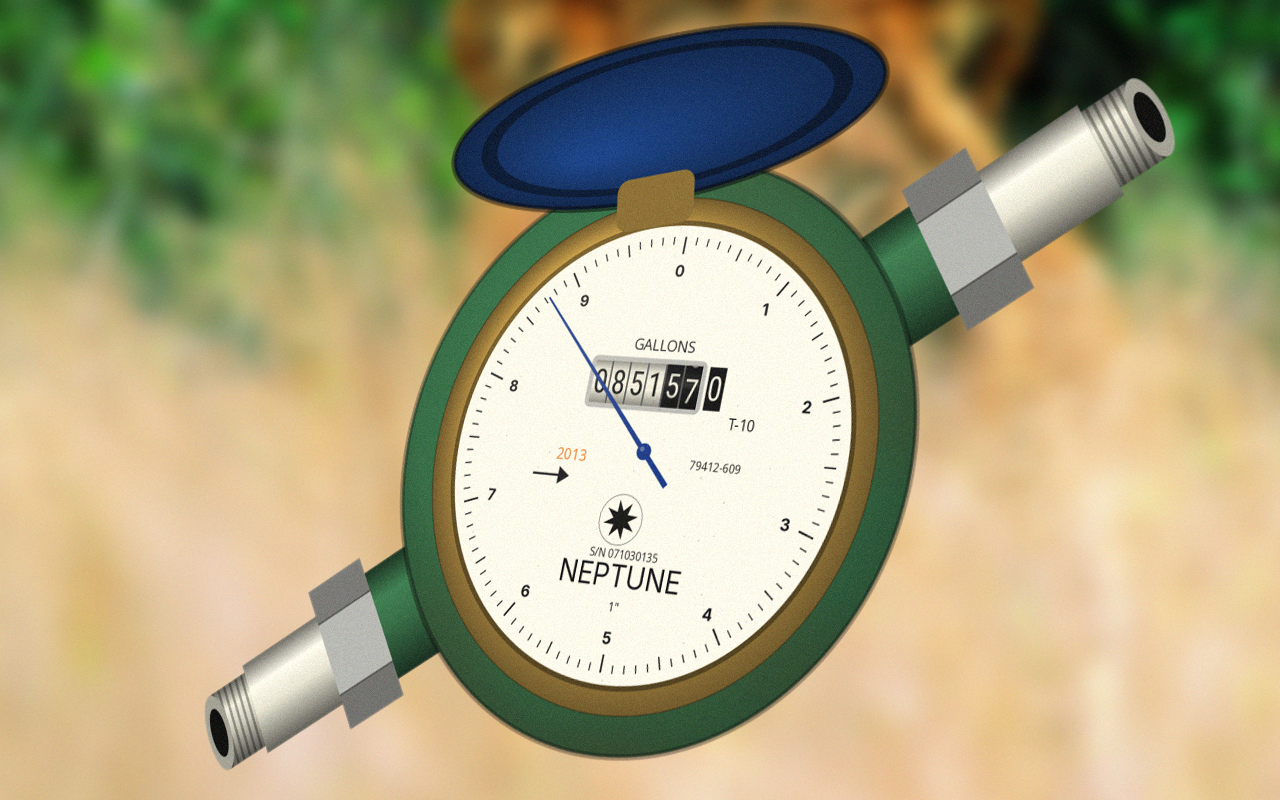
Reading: value=851568.7 unit=gal
